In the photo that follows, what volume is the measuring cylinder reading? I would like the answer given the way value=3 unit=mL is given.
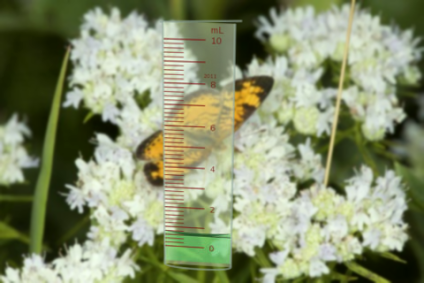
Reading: value=0.6 unit=mL
